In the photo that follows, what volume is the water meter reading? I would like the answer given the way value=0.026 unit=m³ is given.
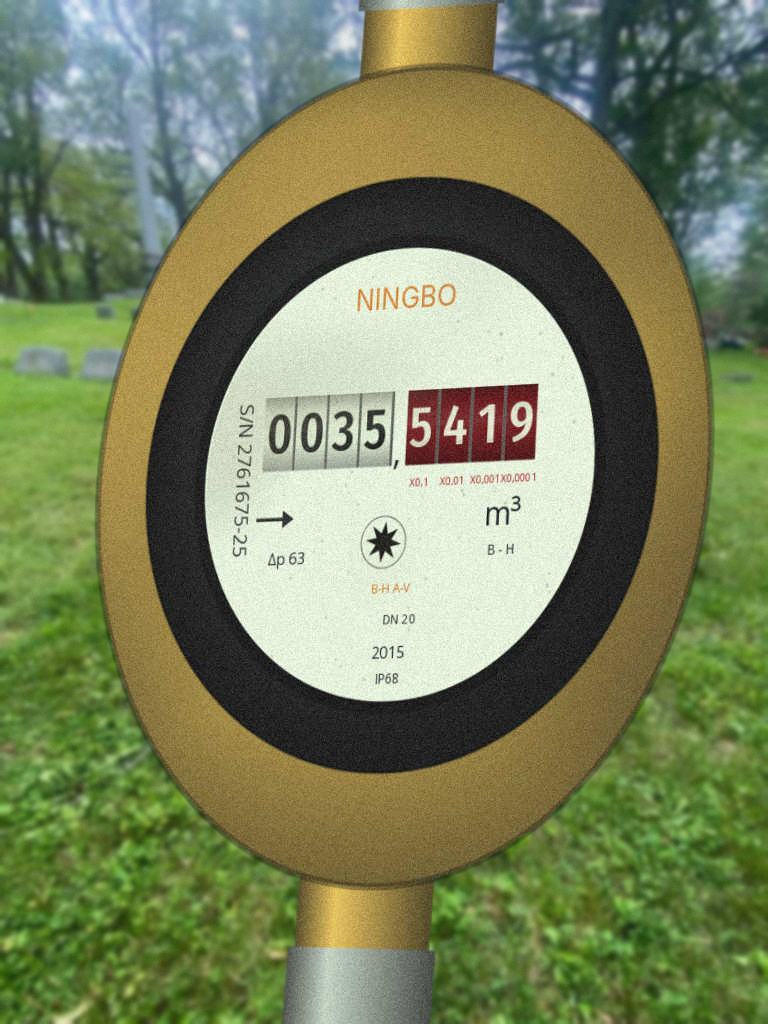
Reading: value=35.5419 unit=m³
